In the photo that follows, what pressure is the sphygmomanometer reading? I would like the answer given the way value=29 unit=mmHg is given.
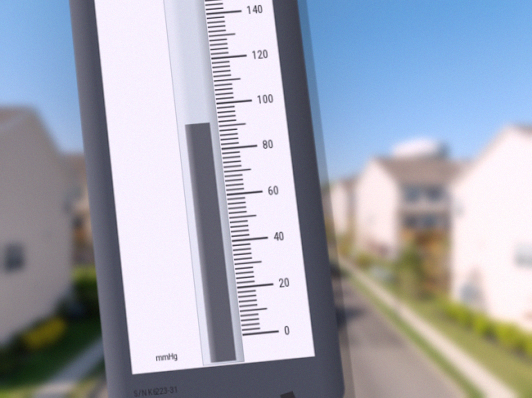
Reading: value=92 unit=mmHg
